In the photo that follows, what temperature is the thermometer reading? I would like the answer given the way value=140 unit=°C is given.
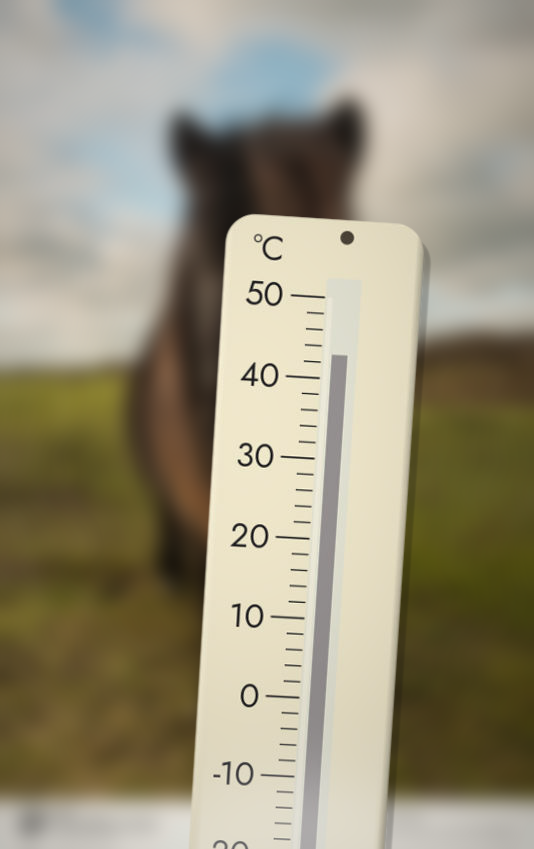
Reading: value=43 unit=°C
